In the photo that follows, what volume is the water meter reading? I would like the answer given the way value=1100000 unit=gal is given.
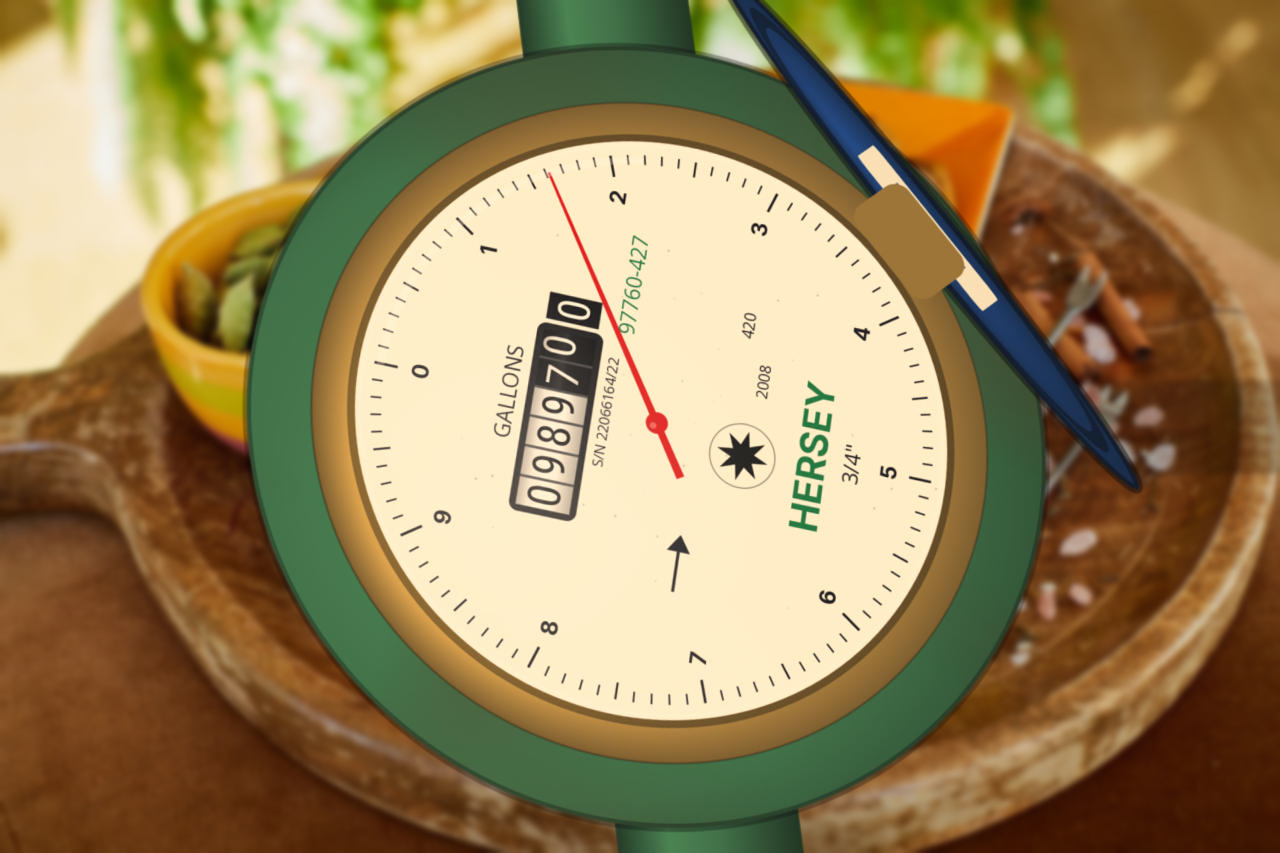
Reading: value=989701.6 unit=gal
